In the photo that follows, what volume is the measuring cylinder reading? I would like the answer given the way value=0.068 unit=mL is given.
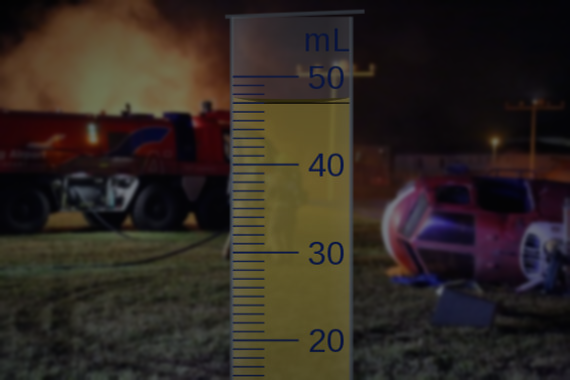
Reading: value=47 unit=mL
